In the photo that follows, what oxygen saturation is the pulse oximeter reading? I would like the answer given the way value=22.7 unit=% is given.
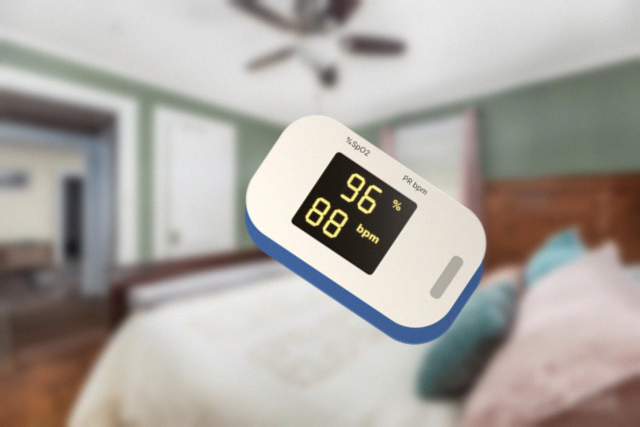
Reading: value=96 unit=%
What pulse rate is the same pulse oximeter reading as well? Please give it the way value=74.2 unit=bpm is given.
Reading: value=88 unit=bpm
